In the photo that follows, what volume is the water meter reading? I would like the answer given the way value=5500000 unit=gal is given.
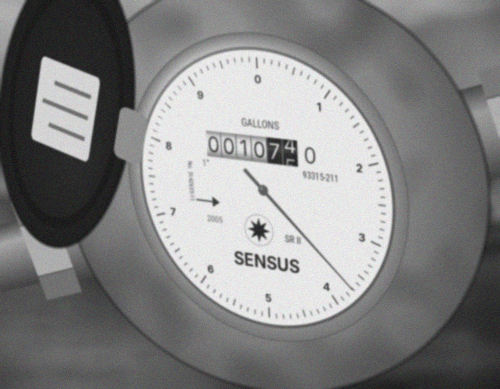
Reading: value=10743.7 unit=gal
